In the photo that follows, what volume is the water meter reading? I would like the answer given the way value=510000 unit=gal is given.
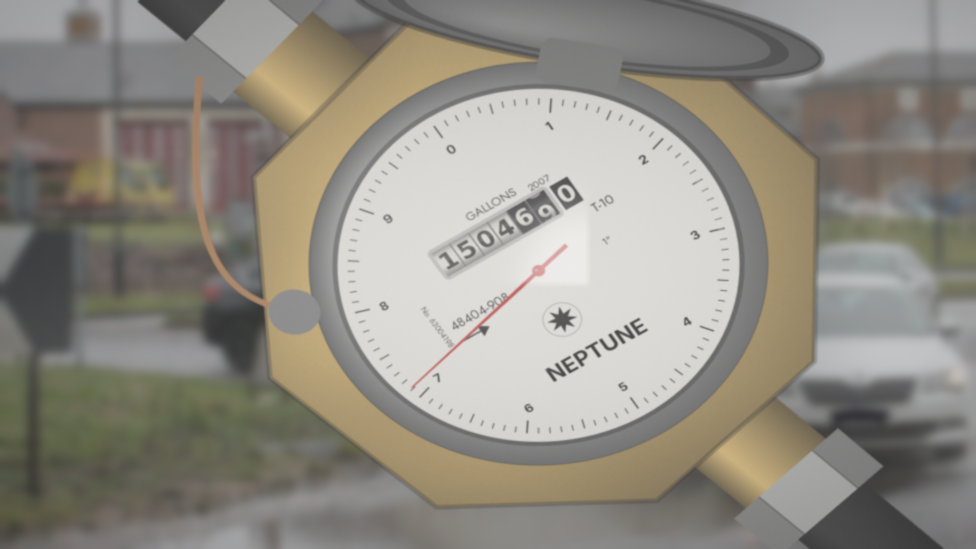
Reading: value=1504687.1 unit=gal
